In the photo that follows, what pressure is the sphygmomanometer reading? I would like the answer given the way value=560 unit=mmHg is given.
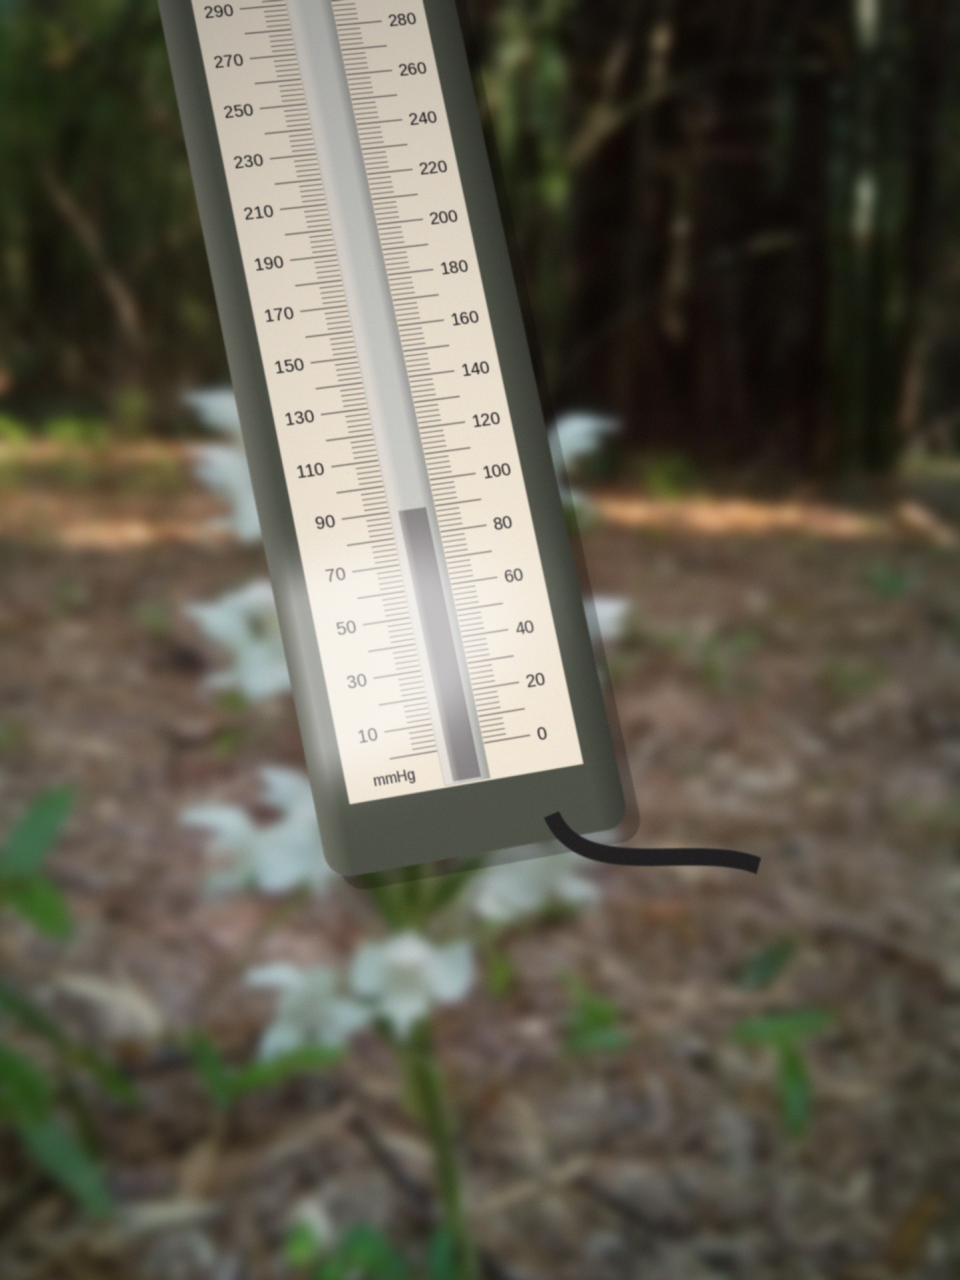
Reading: value=90 unit=mmHg
